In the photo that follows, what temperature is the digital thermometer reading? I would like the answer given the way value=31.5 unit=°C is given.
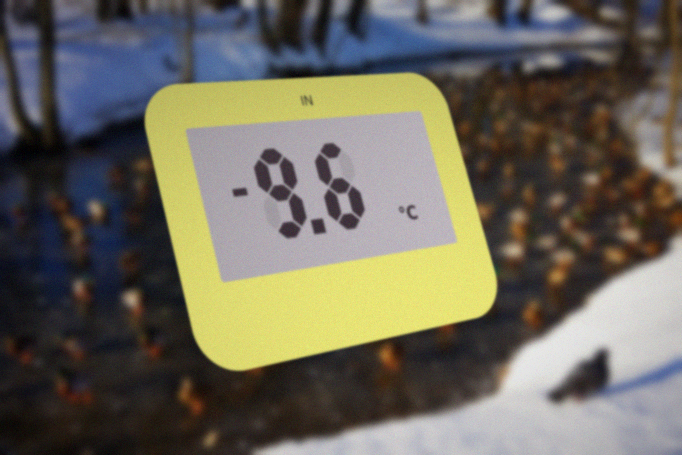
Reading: value=-9.6 unit=°C
